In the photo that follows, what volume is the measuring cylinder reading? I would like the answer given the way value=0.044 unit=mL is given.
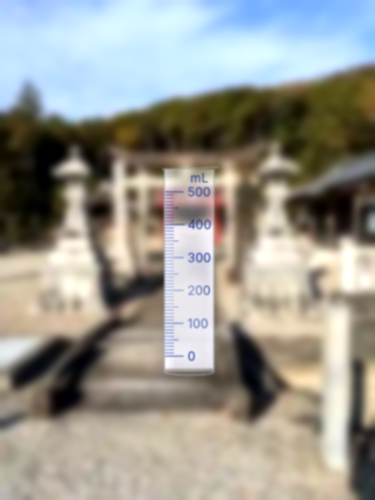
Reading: value=400 unit=mL
